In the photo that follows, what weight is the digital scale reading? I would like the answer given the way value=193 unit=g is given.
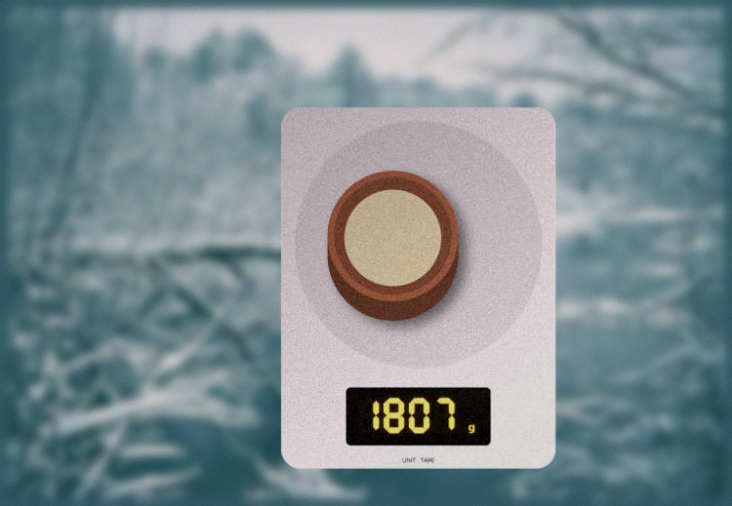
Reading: value=1807 unit=g
